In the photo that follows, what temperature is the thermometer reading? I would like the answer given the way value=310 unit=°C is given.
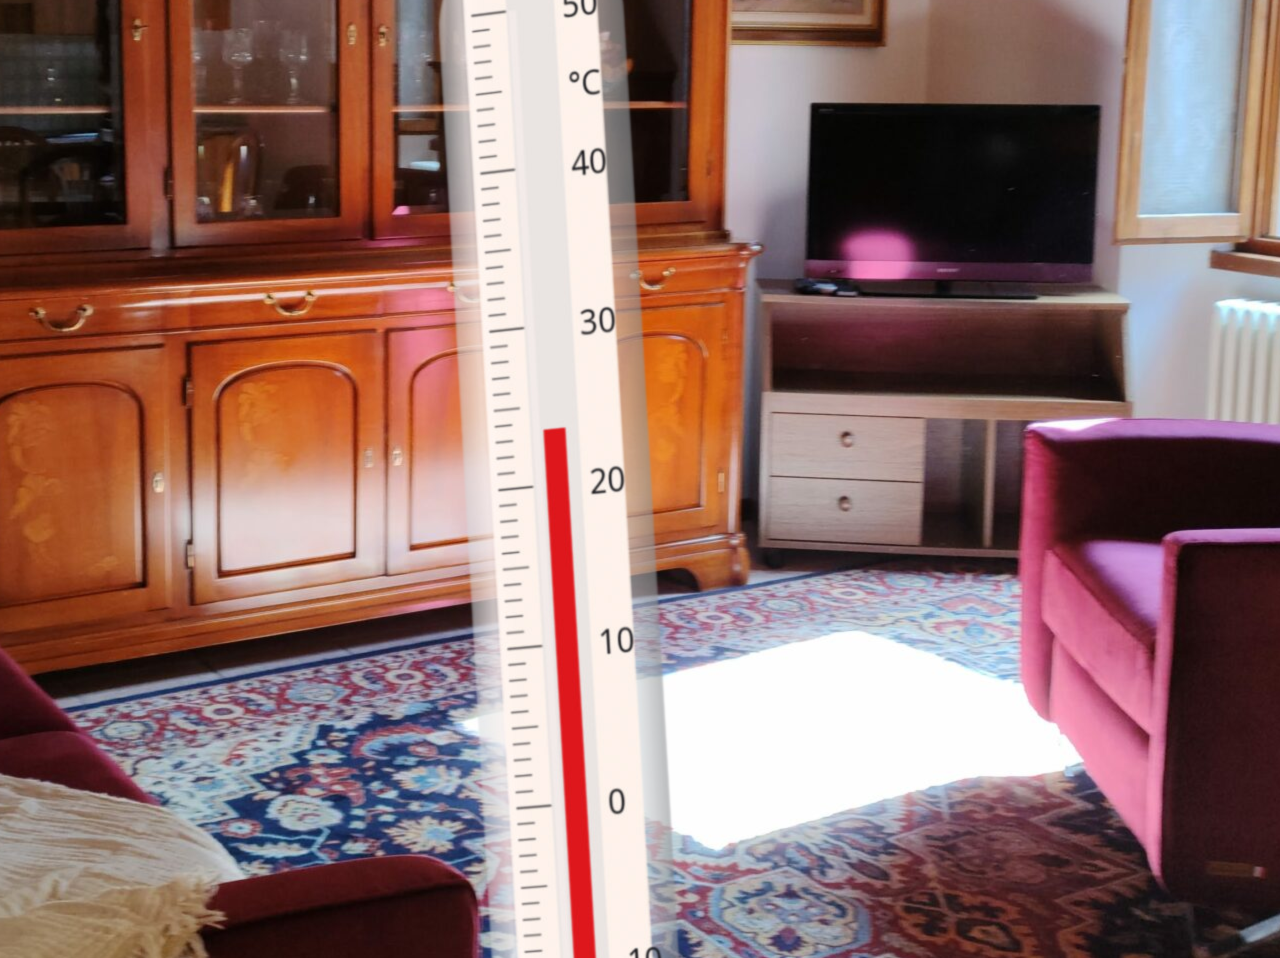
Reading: value=23.5 unit=°C
